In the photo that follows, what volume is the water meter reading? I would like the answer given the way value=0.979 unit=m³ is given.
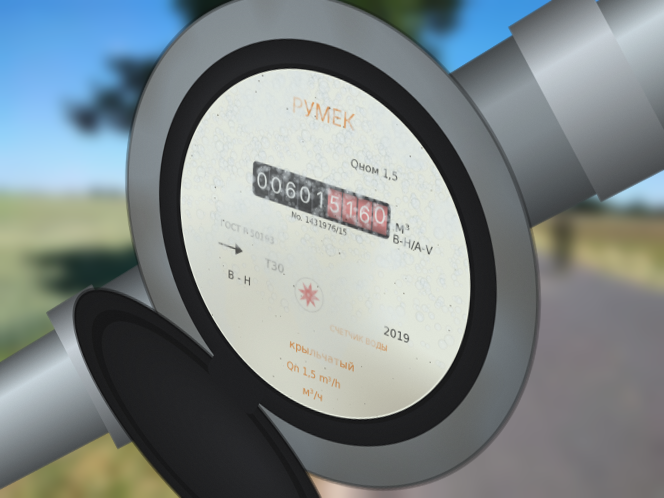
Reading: value=601.5160 unit=m³
